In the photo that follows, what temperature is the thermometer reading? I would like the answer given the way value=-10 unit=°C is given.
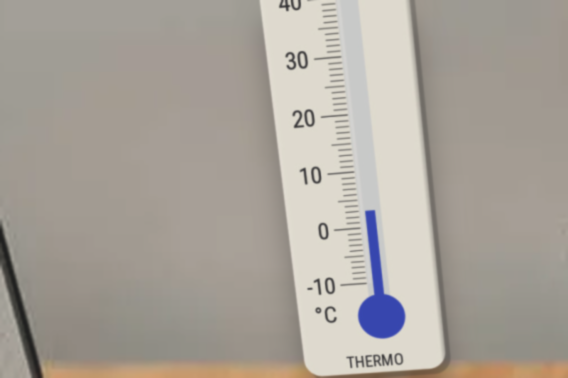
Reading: value=3 unit=°C
